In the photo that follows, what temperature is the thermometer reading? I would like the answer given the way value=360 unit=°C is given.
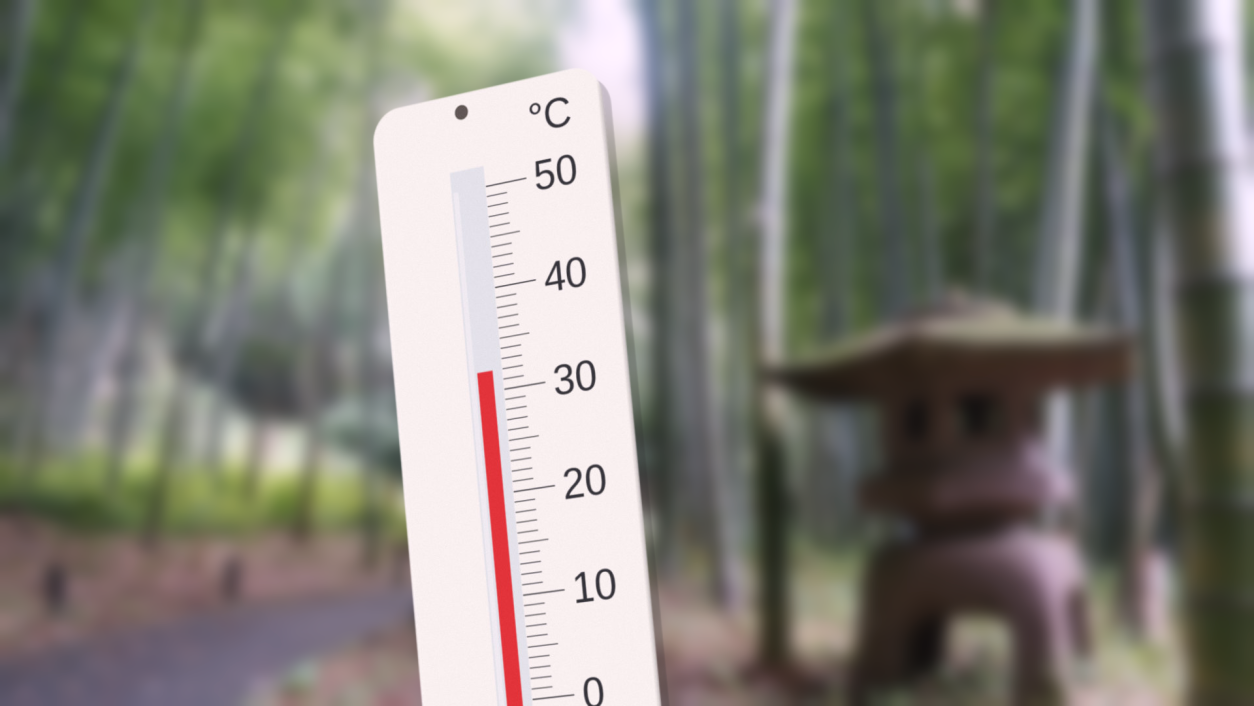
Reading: value=32 unit=°C
